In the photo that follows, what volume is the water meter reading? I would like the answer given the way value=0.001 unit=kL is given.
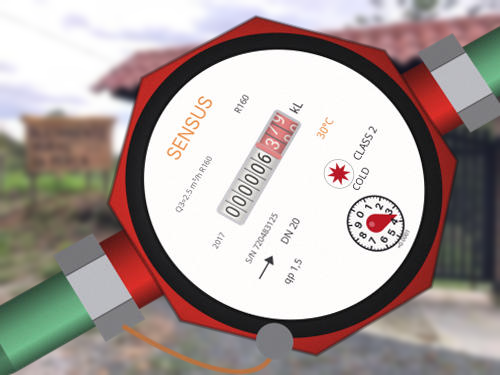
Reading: value=6.3793 unit=kL
